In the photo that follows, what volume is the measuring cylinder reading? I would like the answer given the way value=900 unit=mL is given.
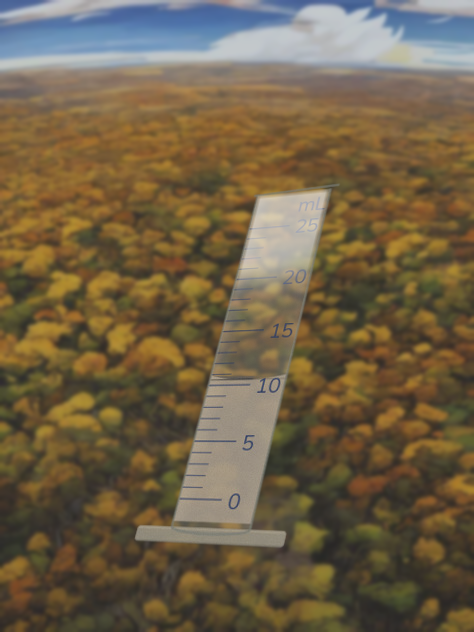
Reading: value=10.5 unit=mL
